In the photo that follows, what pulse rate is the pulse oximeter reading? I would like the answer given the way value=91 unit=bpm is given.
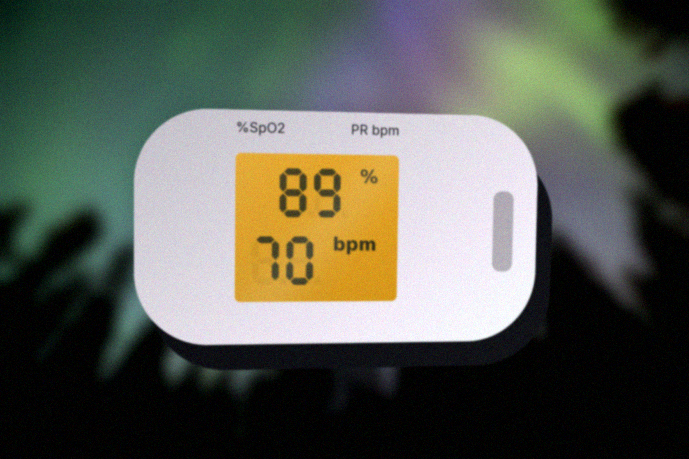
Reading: value=70 unit=bpm
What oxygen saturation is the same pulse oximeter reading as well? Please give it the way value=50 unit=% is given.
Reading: value=89 unit=%
